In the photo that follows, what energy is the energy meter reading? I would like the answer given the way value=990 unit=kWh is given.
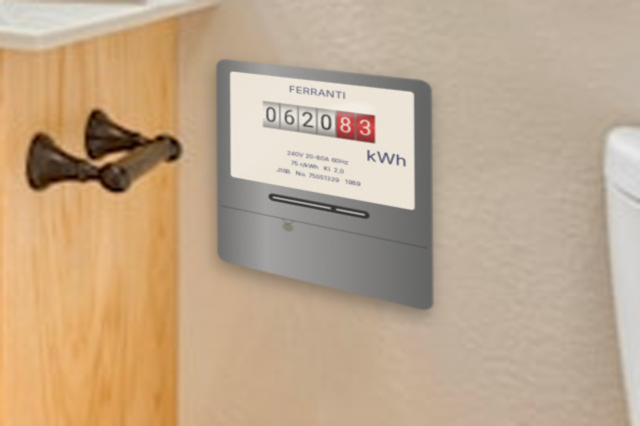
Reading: value=620.83 unit=kWh
